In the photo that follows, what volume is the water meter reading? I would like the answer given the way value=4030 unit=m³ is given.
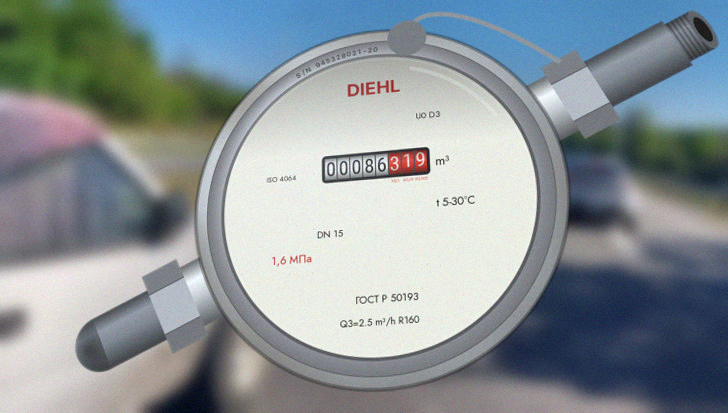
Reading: value=86.319 unit=m³
